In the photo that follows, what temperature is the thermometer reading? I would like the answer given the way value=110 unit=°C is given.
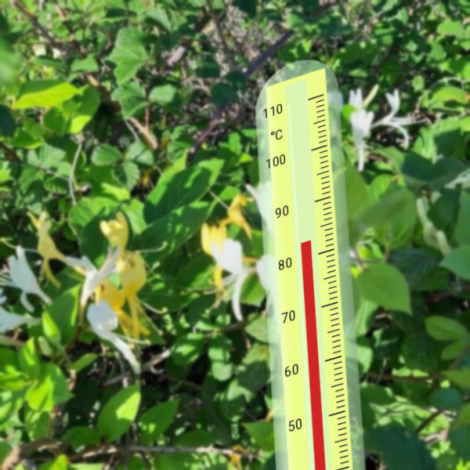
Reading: value=83 unit=°C
